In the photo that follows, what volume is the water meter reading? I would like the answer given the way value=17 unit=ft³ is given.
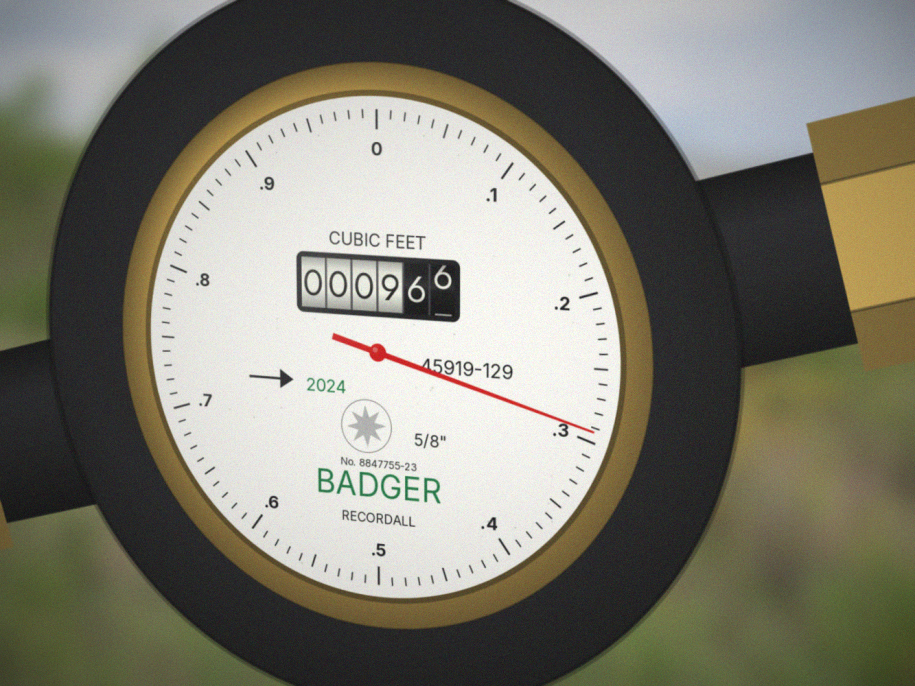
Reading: value=966.29 unit=ft³
